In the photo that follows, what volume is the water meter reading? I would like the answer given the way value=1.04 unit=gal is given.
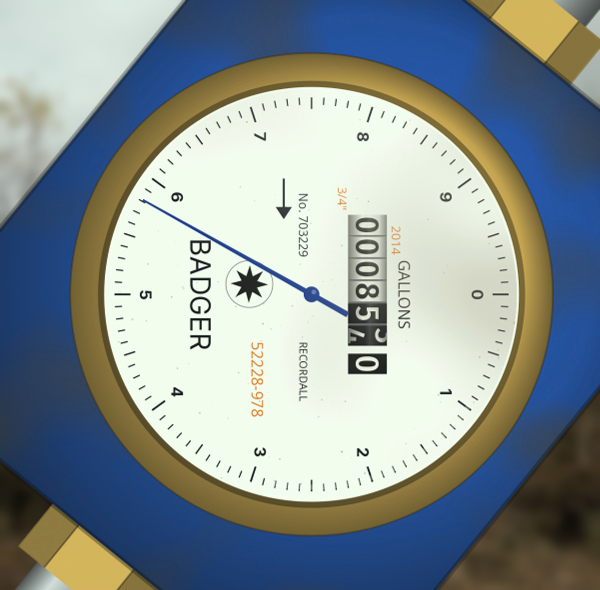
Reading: value=8535.8 unit=gal
